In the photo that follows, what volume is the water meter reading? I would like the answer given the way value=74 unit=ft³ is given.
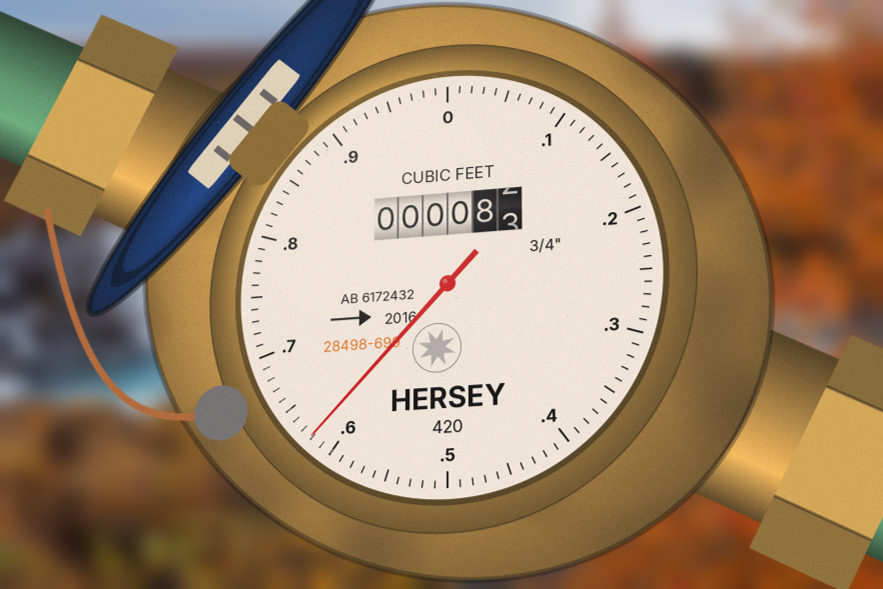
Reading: value=82.62 unit=ft³
